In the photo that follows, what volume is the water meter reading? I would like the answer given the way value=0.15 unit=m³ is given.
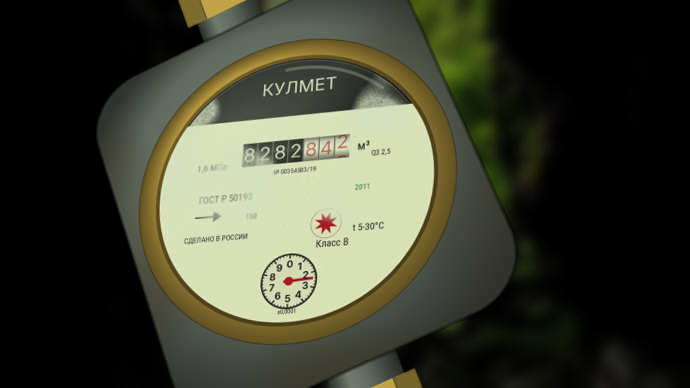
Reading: value=8282.8422 unit=m³
